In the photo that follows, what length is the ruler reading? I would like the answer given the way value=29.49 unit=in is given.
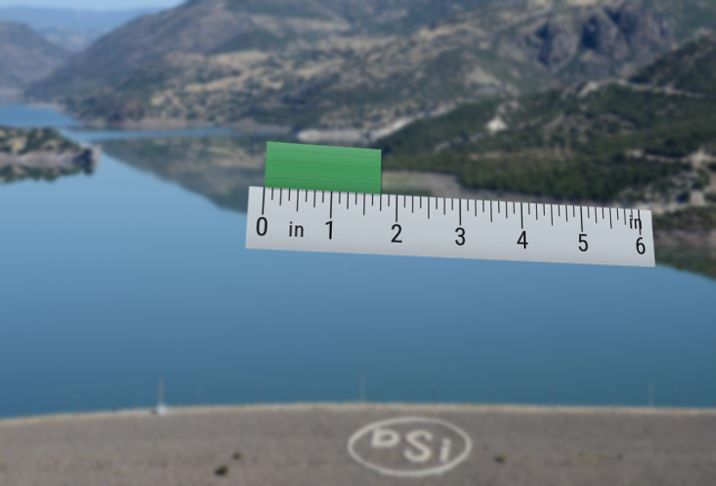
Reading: value=1.75 unit=in
